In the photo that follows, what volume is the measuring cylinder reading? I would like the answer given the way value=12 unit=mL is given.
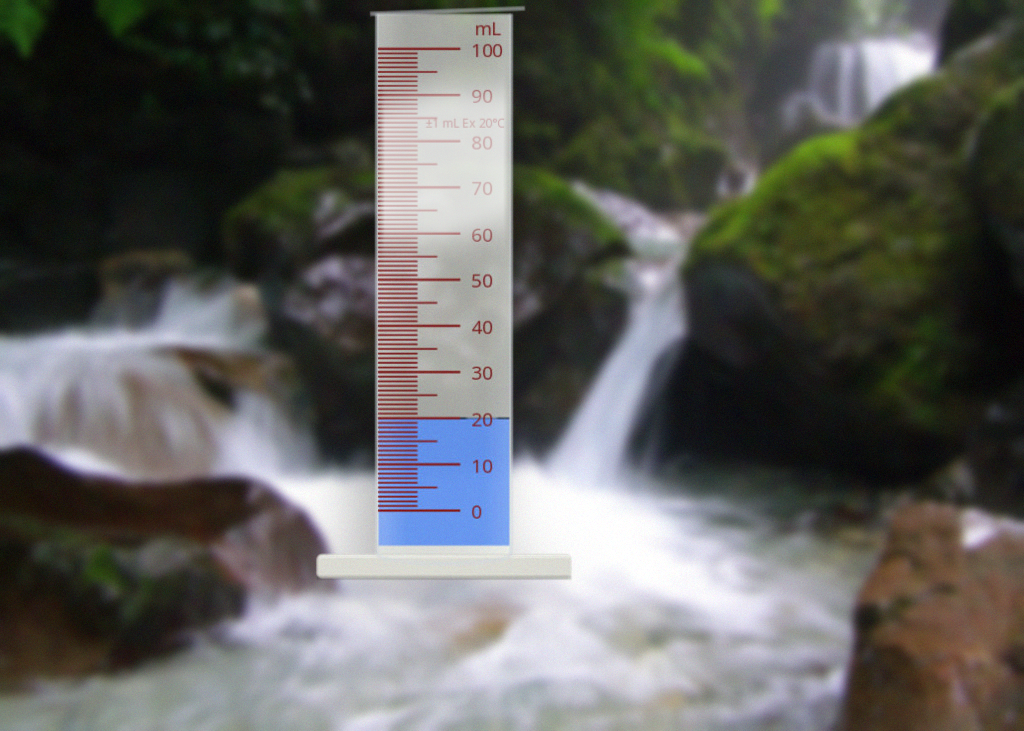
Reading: value=20 unit=mL
